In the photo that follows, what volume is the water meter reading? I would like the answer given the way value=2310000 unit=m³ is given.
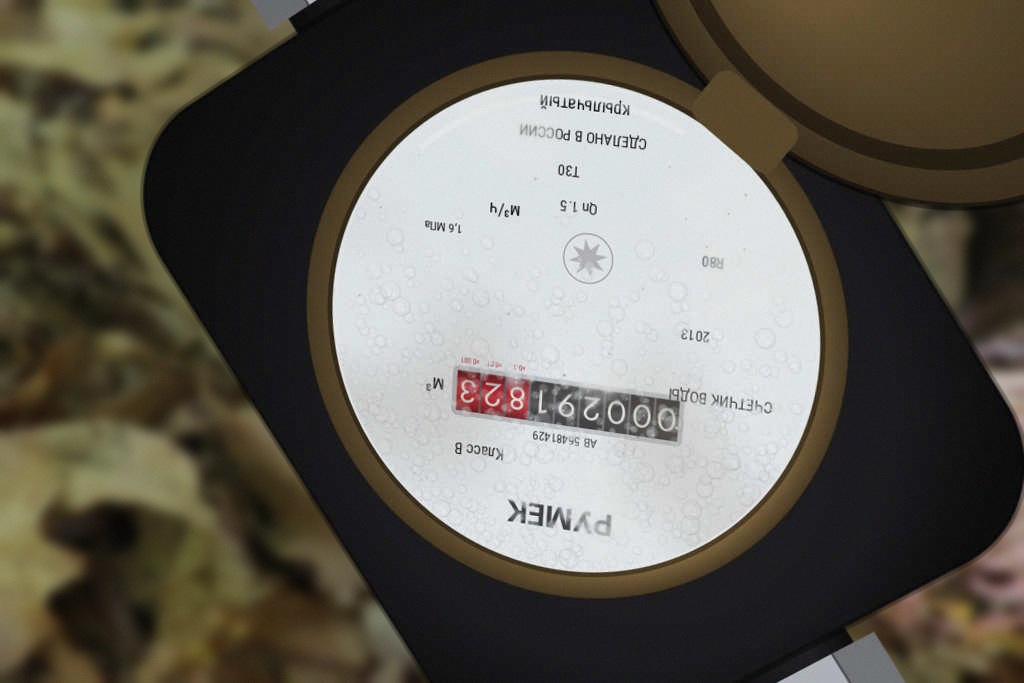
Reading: value=291.823 unit=m³
